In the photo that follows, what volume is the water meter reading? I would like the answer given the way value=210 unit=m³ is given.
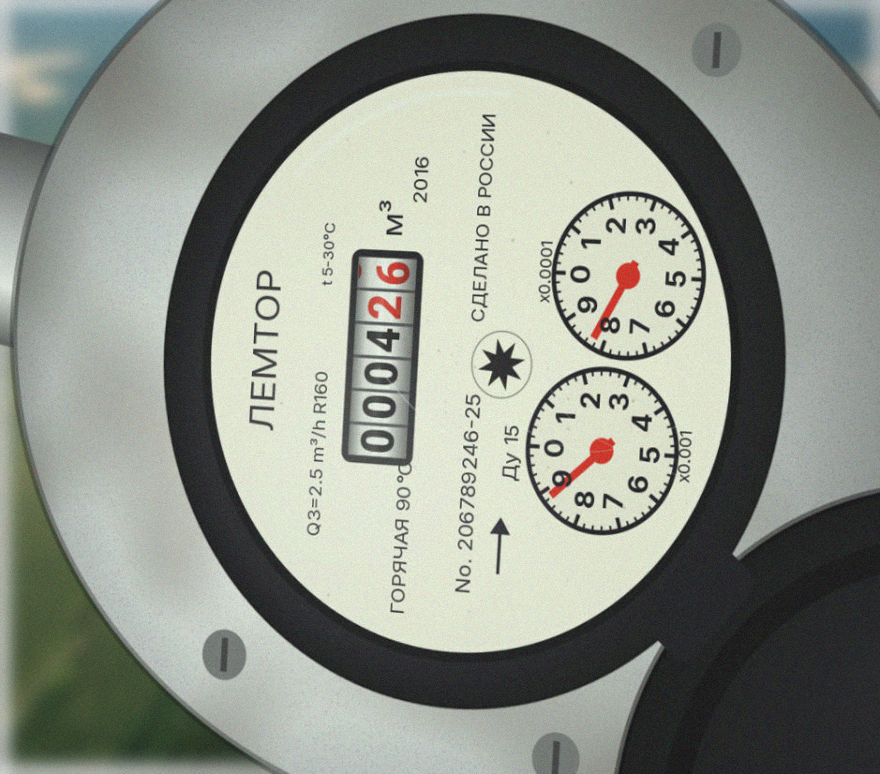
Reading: value=4.2588 unit=m³
